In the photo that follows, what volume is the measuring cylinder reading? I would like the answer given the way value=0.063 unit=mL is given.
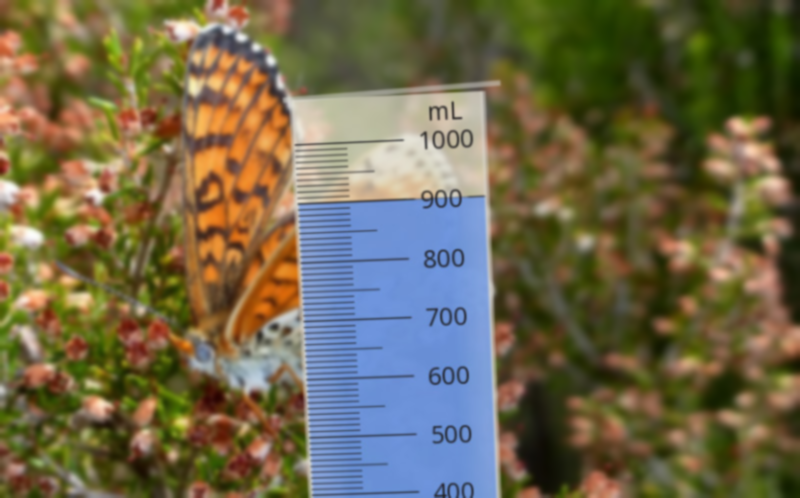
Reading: value=900 unit=mL
